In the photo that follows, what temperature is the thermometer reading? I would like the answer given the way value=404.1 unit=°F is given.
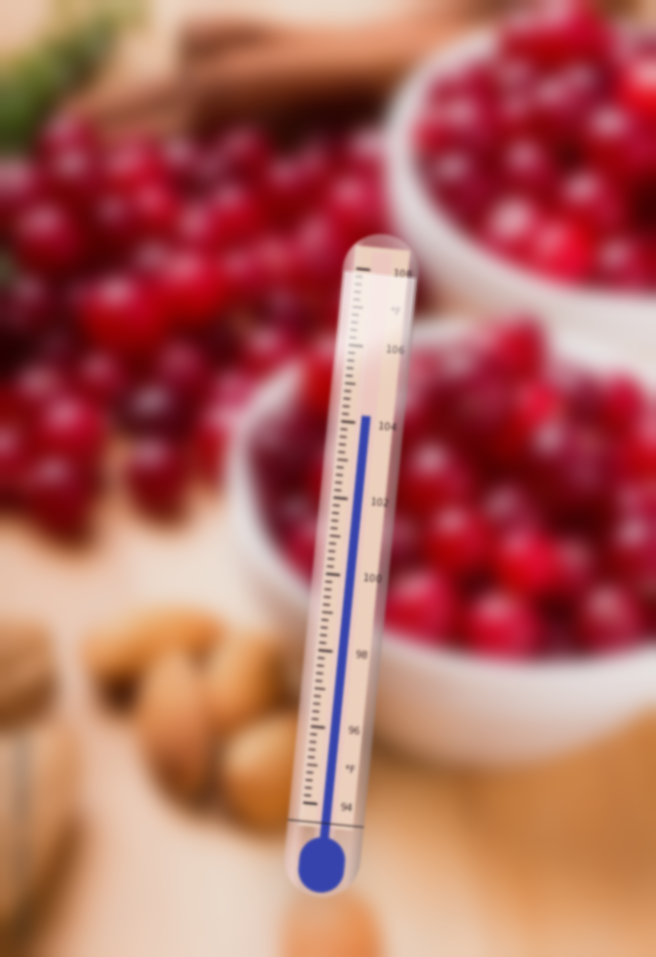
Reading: value=104.2 unit=°F
